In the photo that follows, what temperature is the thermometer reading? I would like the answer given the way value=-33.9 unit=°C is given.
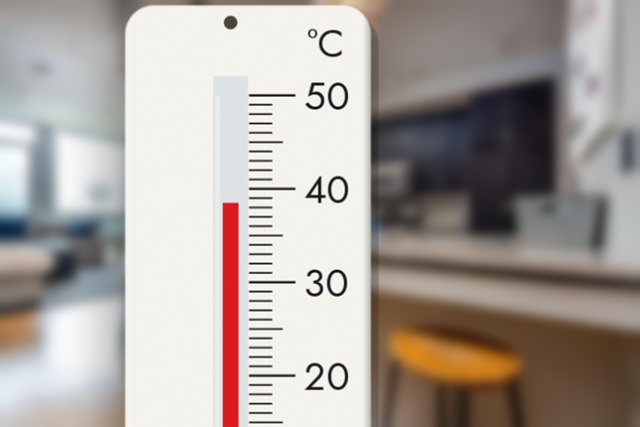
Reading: value=38.5 unit=°C
